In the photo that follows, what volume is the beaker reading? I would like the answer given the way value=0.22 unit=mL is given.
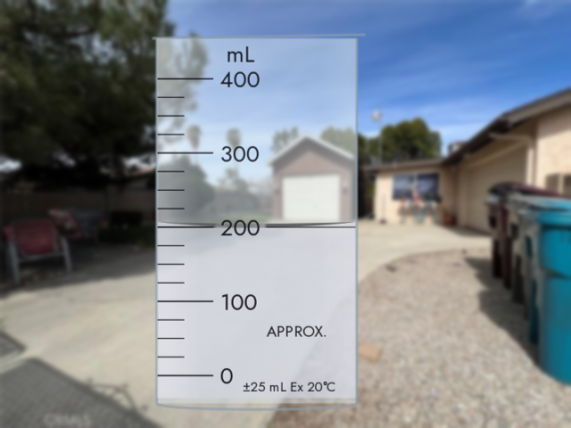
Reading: value=200 unit=mL
